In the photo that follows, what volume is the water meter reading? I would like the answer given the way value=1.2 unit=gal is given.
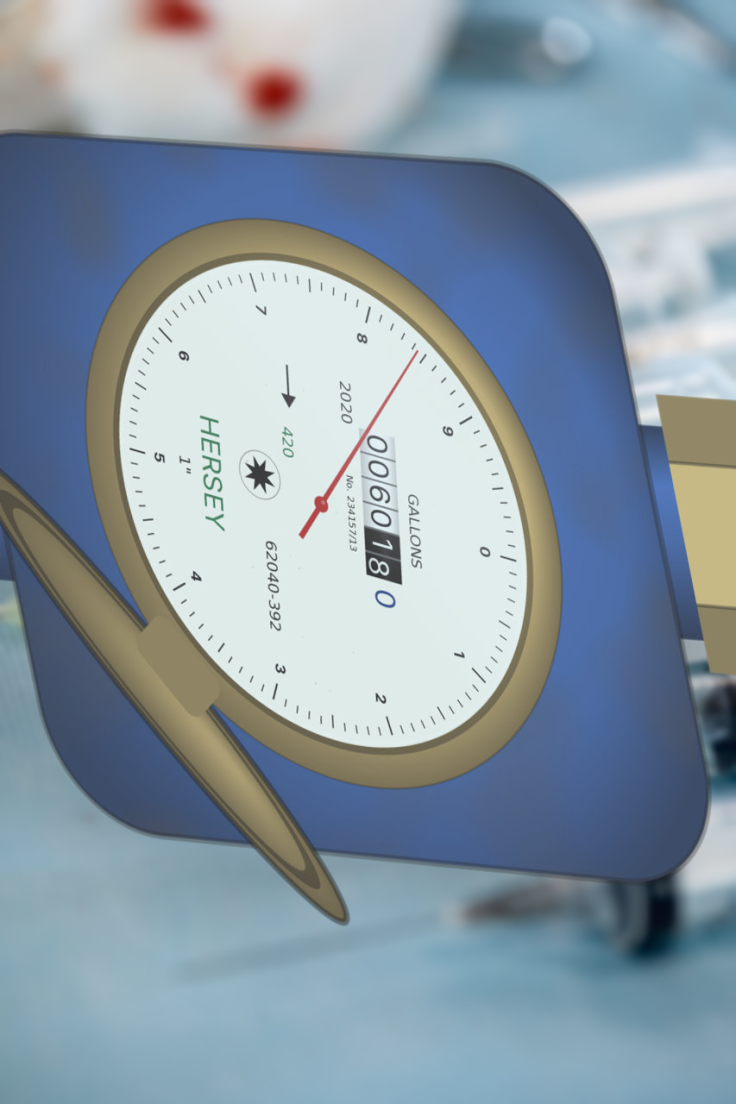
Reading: value=60178.4 unit=gal
